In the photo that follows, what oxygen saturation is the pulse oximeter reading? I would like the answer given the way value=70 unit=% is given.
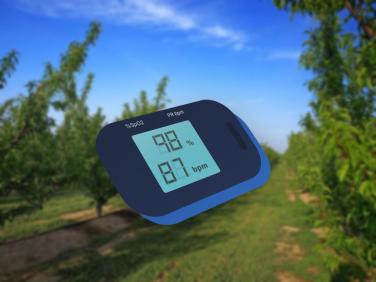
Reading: value=98 unit=%
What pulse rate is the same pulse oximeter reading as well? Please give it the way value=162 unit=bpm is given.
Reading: value=87 unit=bpm
